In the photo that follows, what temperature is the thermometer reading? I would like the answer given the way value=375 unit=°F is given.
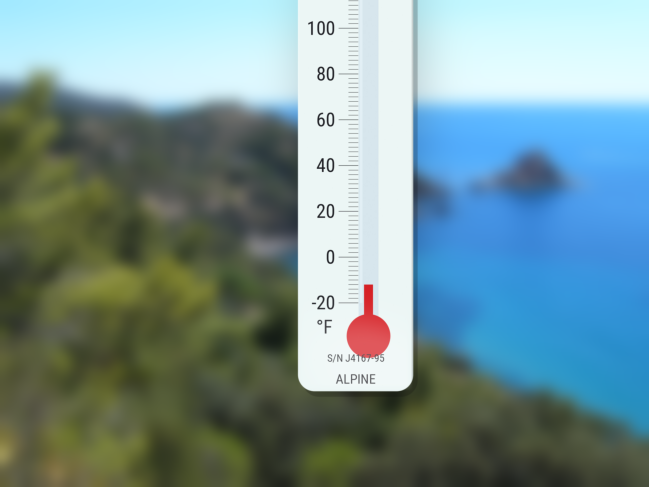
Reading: value=-12 unit=°F
